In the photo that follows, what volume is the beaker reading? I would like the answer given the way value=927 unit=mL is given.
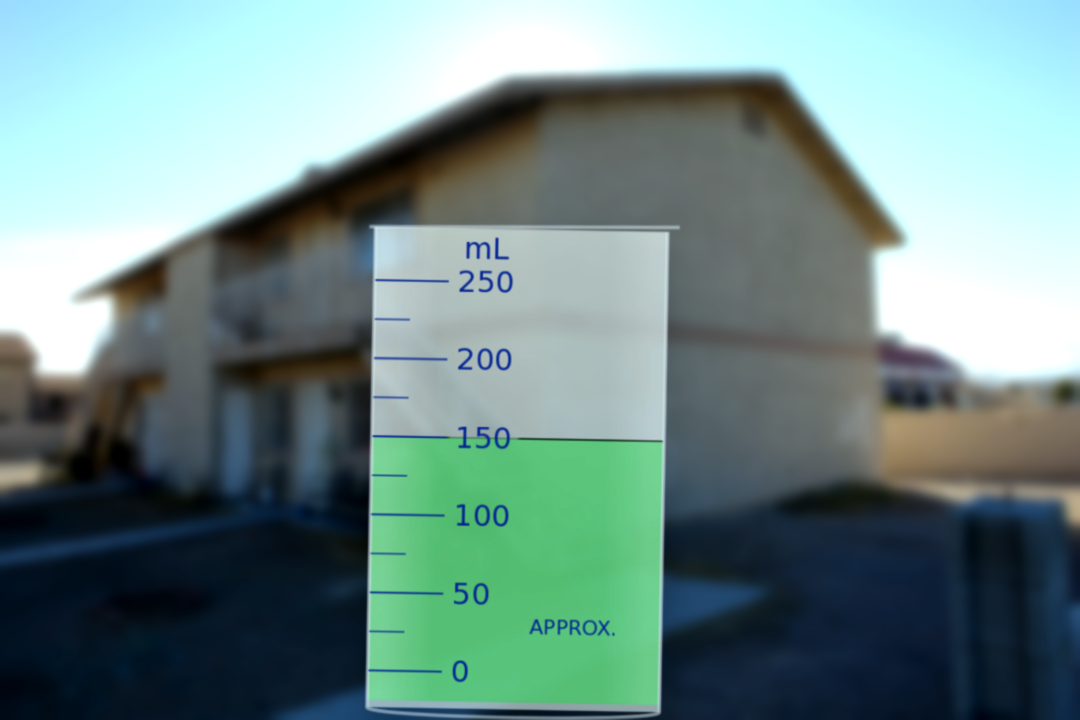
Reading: value=150 unit=mL
